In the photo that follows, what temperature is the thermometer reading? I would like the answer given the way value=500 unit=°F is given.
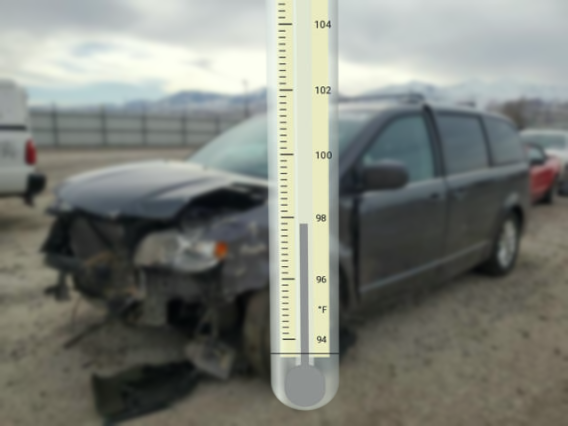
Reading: value=97.8 unit=°F
